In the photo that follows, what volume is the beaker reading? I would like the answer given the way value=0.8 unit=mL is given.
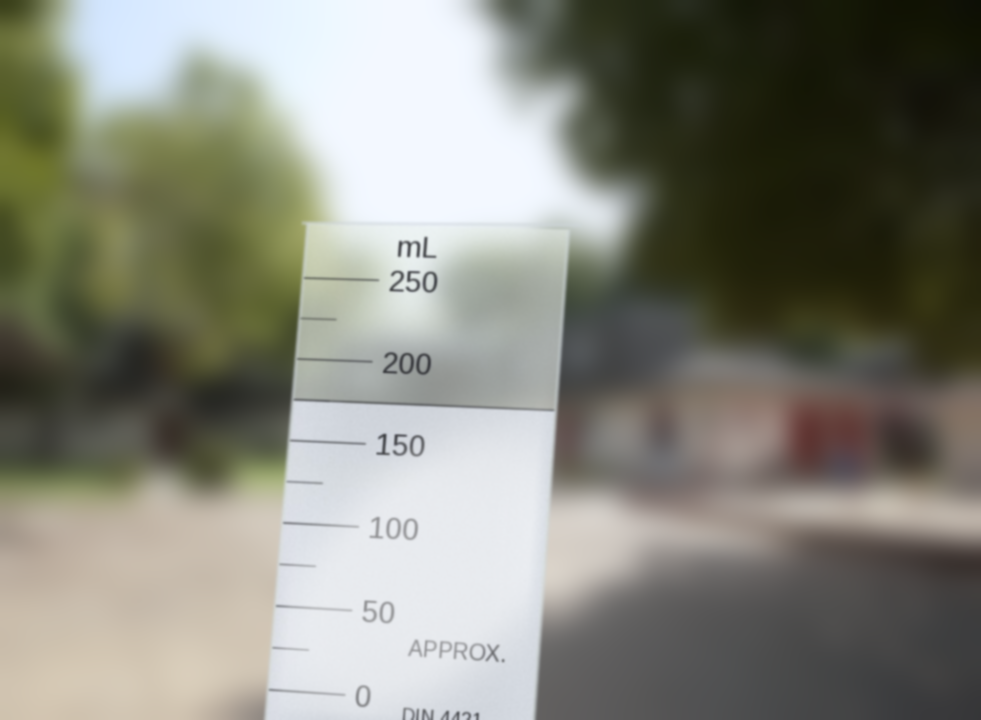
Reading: value=175 unit=mL
